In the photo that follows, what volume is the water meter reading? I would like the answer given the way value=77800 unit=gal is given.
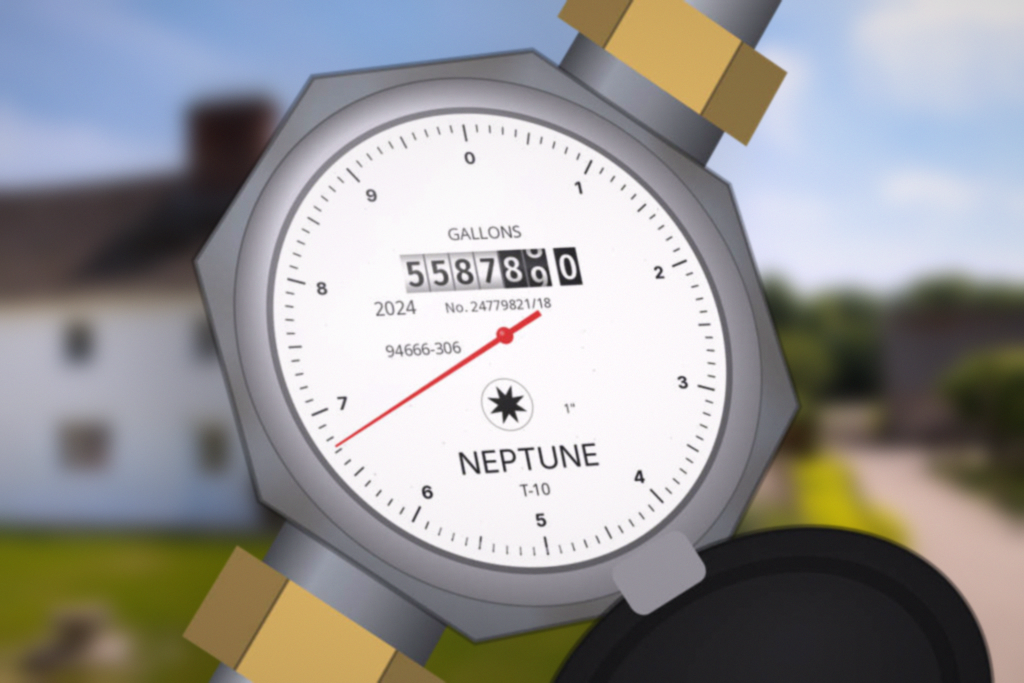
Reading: value=5587886.7 unit=gal
